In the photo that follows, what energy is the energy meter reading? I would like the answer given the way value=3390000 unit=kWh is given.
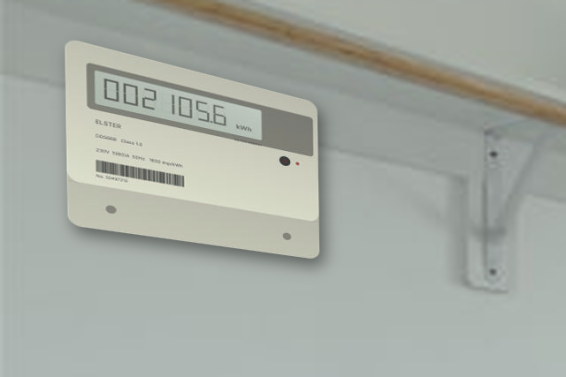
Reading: value=2105.6 unit=kWh
